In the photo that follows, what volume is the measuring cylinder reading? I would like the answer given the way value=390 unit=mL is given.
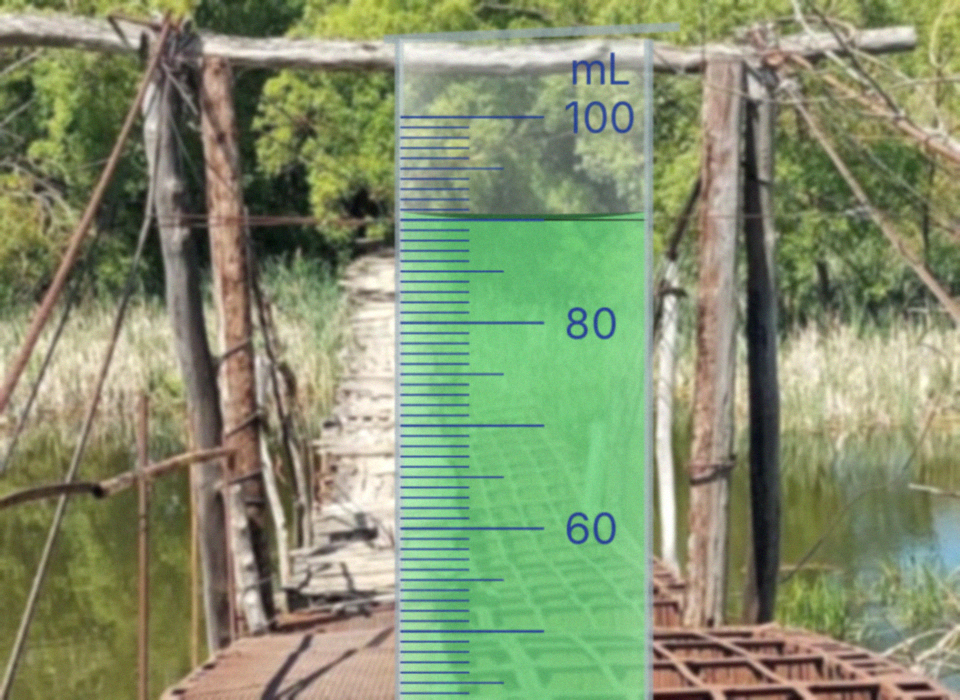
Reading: value=90 unit=mL
